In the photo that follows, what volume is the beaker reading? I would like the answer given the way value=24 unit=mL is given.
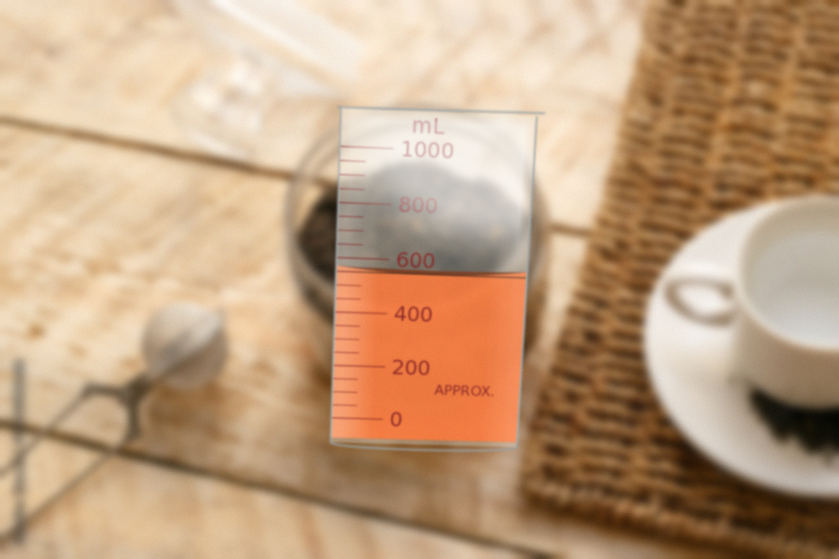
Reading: value=550 unit=mL
